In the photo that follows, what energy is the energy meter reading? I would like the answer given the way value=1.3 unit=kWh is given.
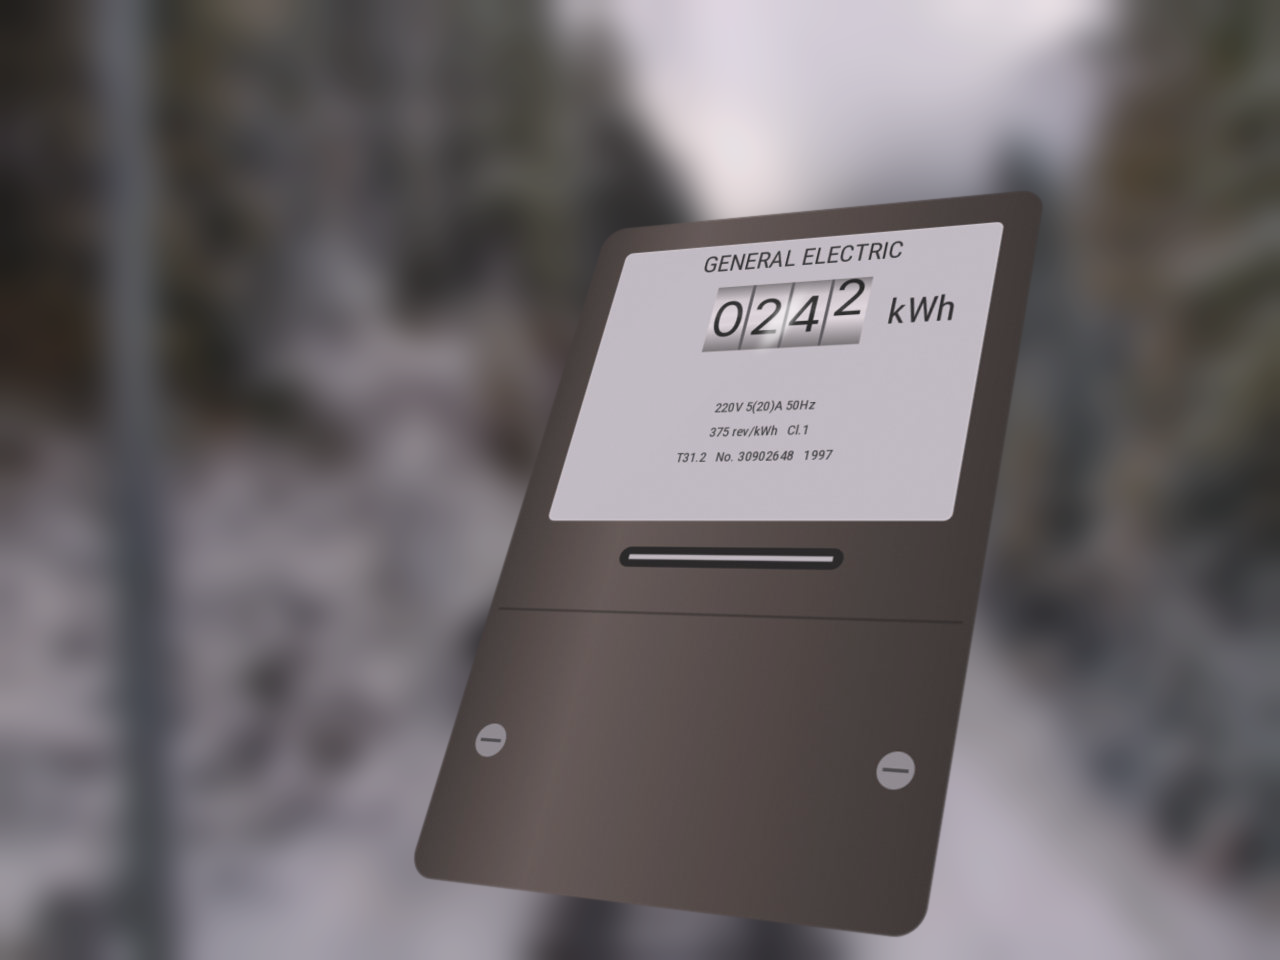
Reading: value=242 unit=kWh
